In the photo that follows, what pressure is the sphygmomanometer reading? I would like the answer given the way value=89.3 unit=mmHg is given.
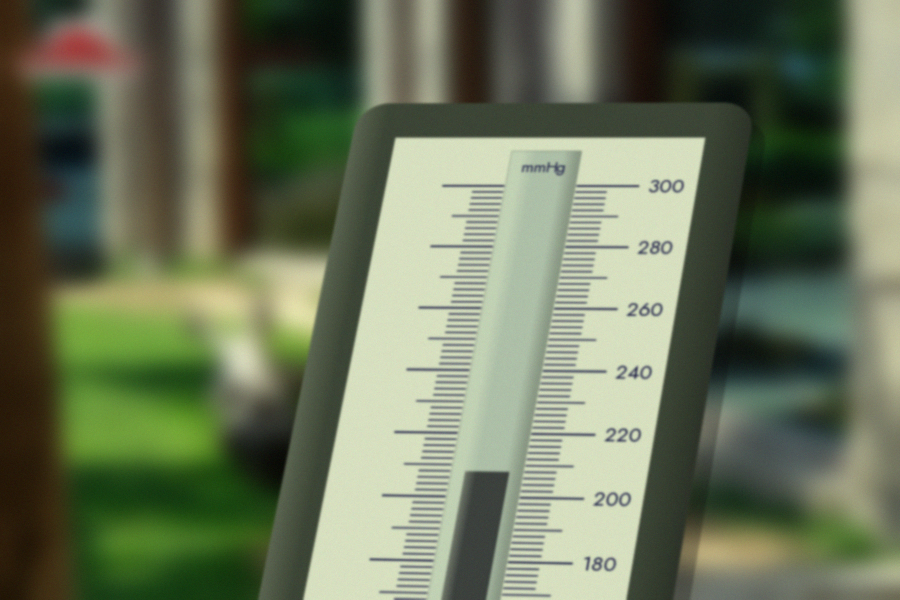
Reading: value=208 unit=mmHg
